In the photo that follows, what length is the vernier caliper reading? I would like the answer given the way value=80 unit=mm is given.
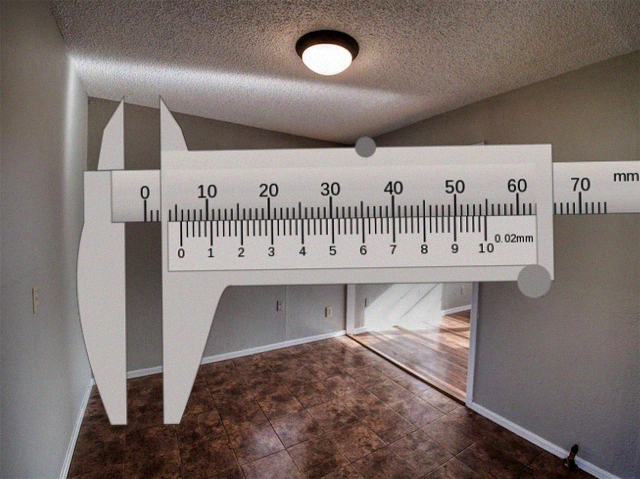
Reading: value=5.8 unit=mm
